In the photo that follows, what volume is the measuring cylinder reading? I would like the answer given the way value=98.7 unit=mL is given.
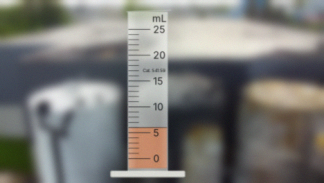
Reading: value=6 unit=mL
